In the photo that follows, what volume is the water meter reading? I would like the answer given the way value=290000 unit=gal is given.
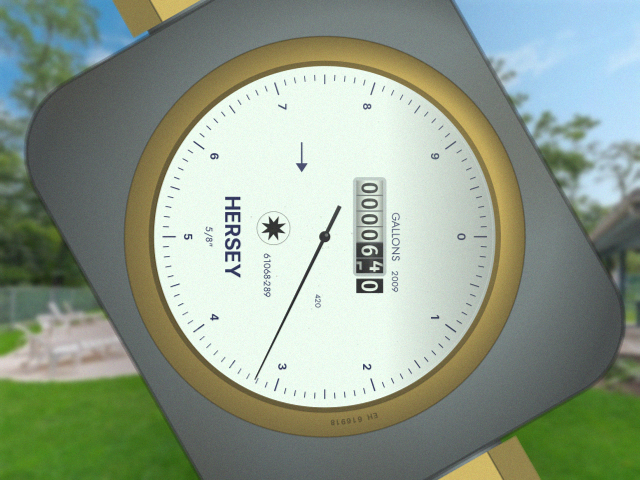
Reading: value=643.2 unit=gal
